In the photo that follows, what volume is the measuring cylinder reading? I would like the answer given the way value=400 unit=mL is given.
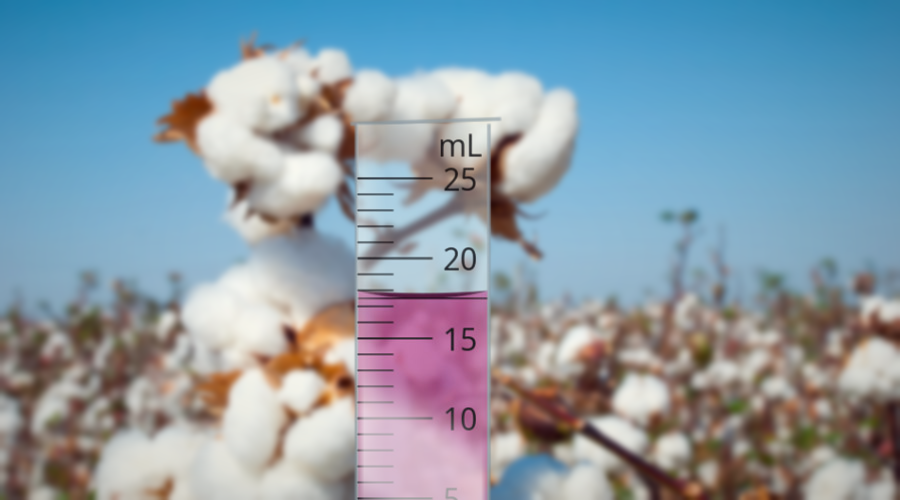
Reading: value=17.5 unit=mL
